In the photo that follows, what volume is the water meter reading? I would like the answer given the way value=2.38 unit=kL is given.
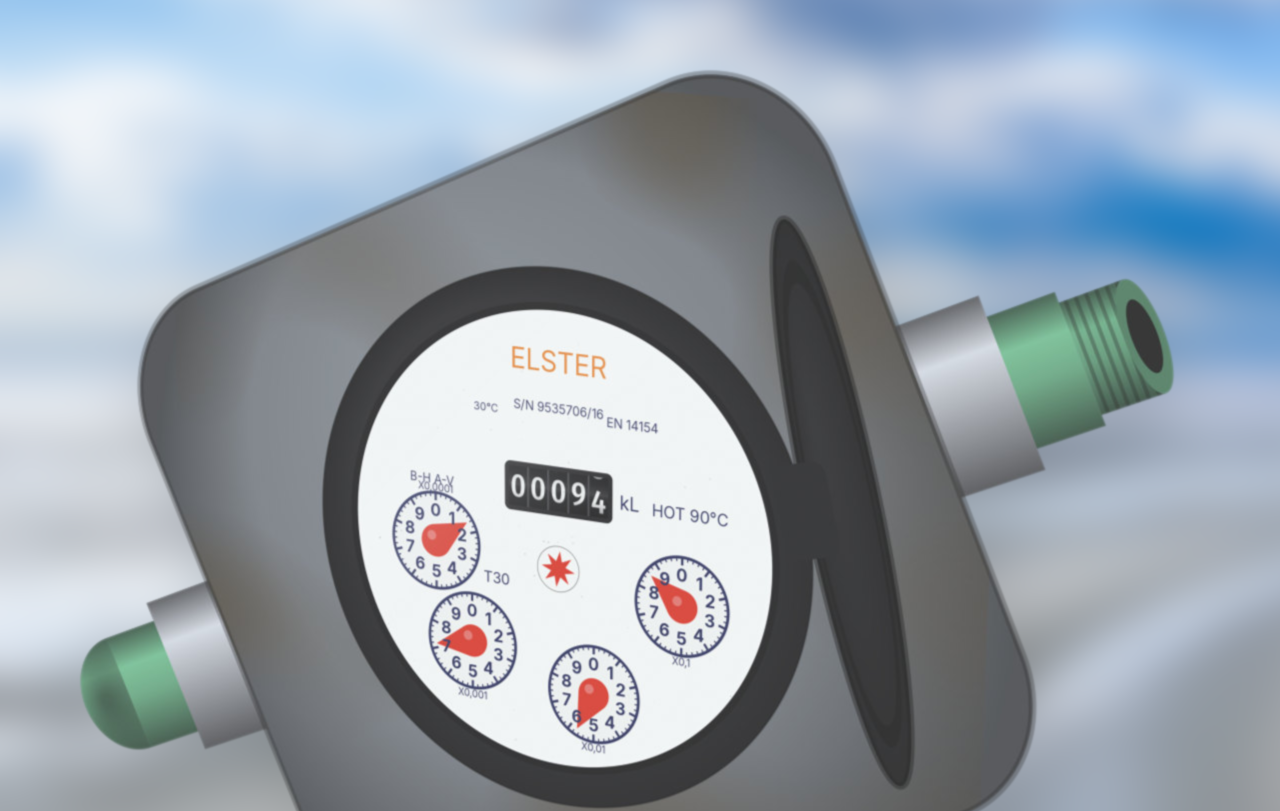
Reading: value=93.8571 unit=kL
